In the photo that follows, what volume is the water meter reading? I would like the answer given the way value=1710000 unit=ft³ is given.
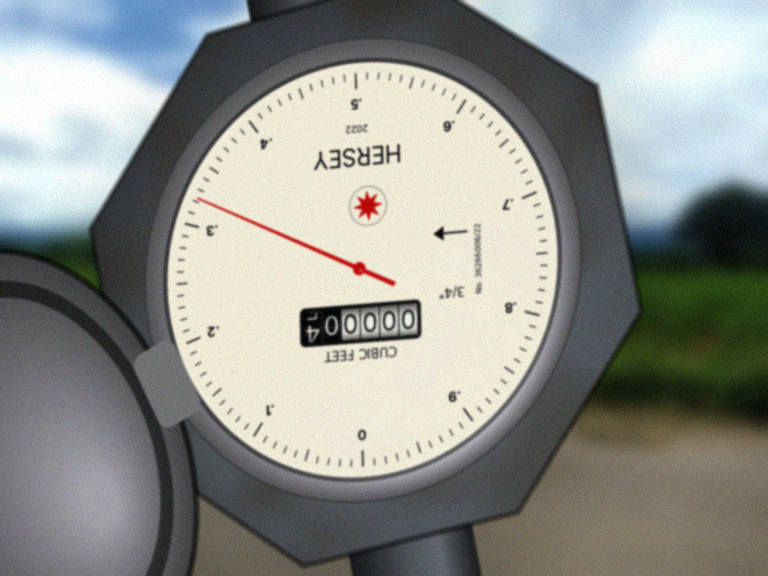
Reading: value=4.32 unit=ft³
